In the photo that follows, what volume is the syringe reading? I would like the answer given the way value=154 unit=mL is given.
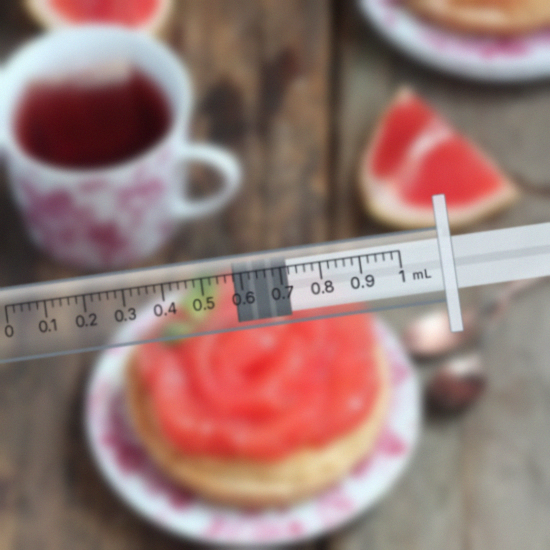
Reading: value=0.58 unit=mL
